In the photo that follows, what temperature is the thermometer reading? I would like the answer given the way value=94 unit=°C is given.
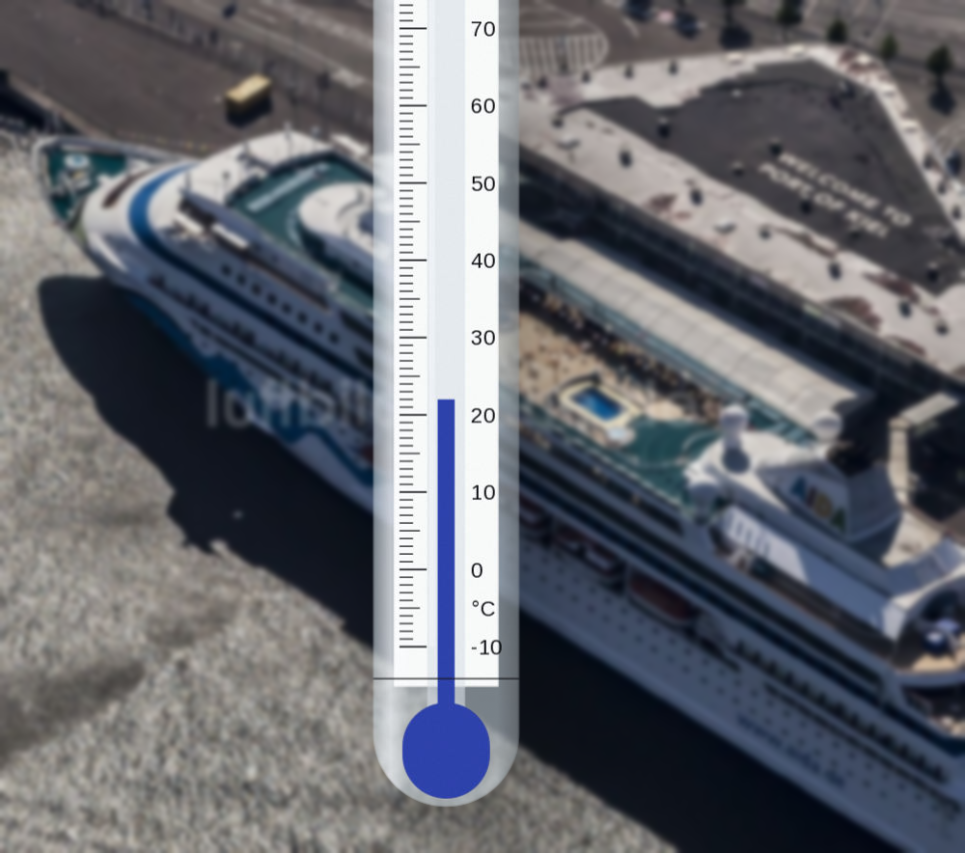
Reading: value=22 unit=°C
